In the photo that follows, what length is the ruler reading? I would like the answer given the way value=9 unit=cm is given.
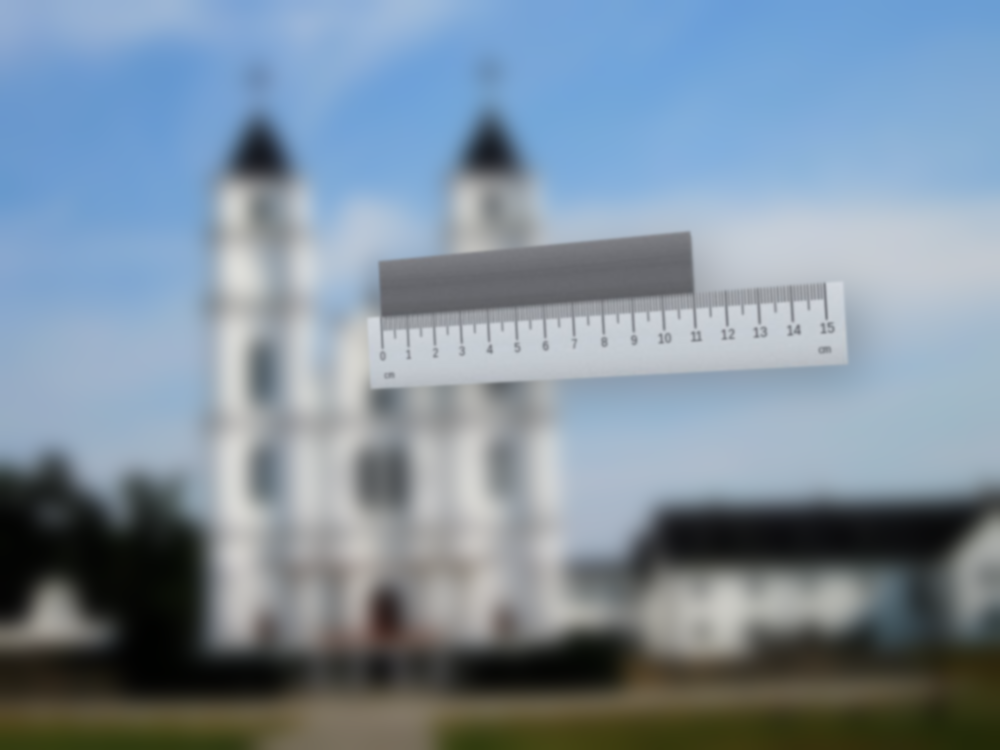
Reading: value=11 unit=cm
